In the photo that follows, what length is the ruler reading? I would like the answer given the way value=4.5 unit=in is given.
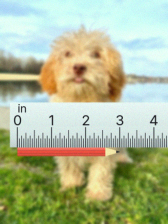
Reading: value=3 unit=in
